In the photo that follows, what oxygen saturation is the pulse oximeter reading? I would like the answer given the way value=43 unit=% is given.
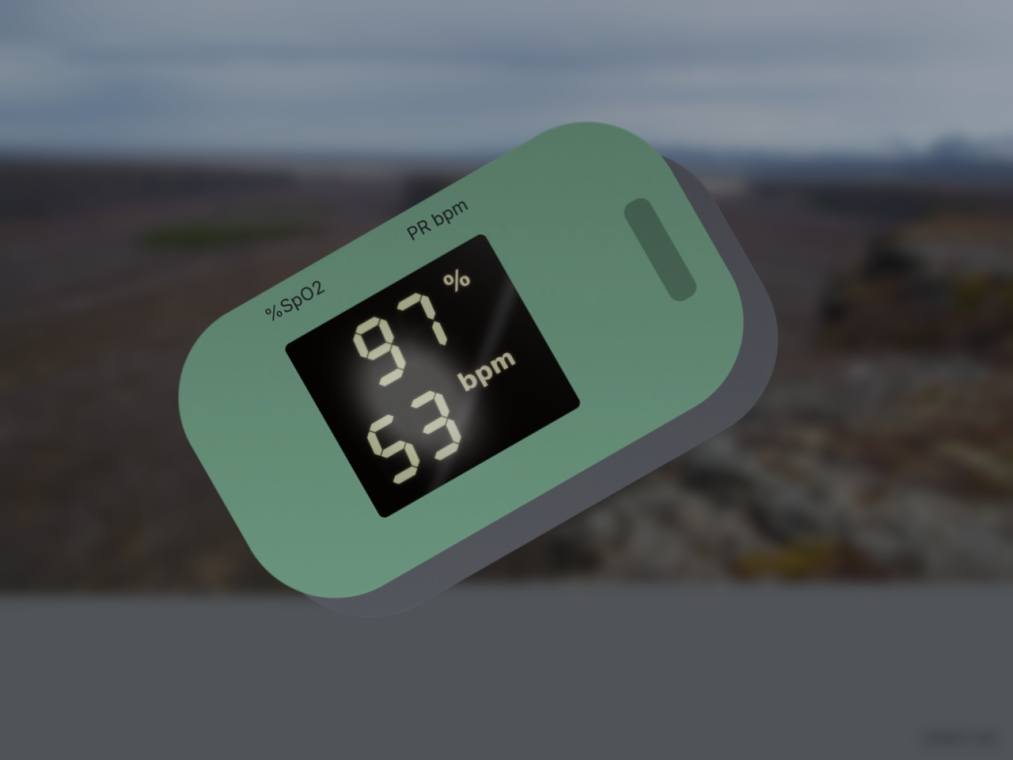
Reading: value=97 unit=%
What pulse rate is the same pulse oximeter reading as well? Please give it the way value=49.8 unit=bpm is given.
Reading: value=53 unit=bpm
